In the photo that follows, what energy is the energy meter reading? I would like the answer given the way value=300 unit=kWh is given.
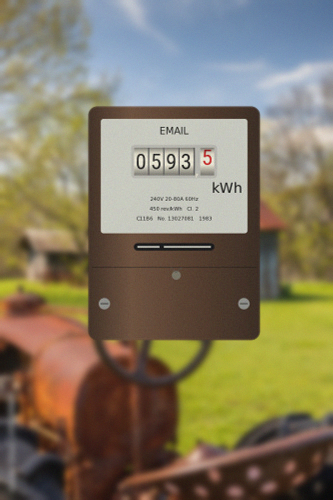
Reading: value=593.5 unit=kWh
